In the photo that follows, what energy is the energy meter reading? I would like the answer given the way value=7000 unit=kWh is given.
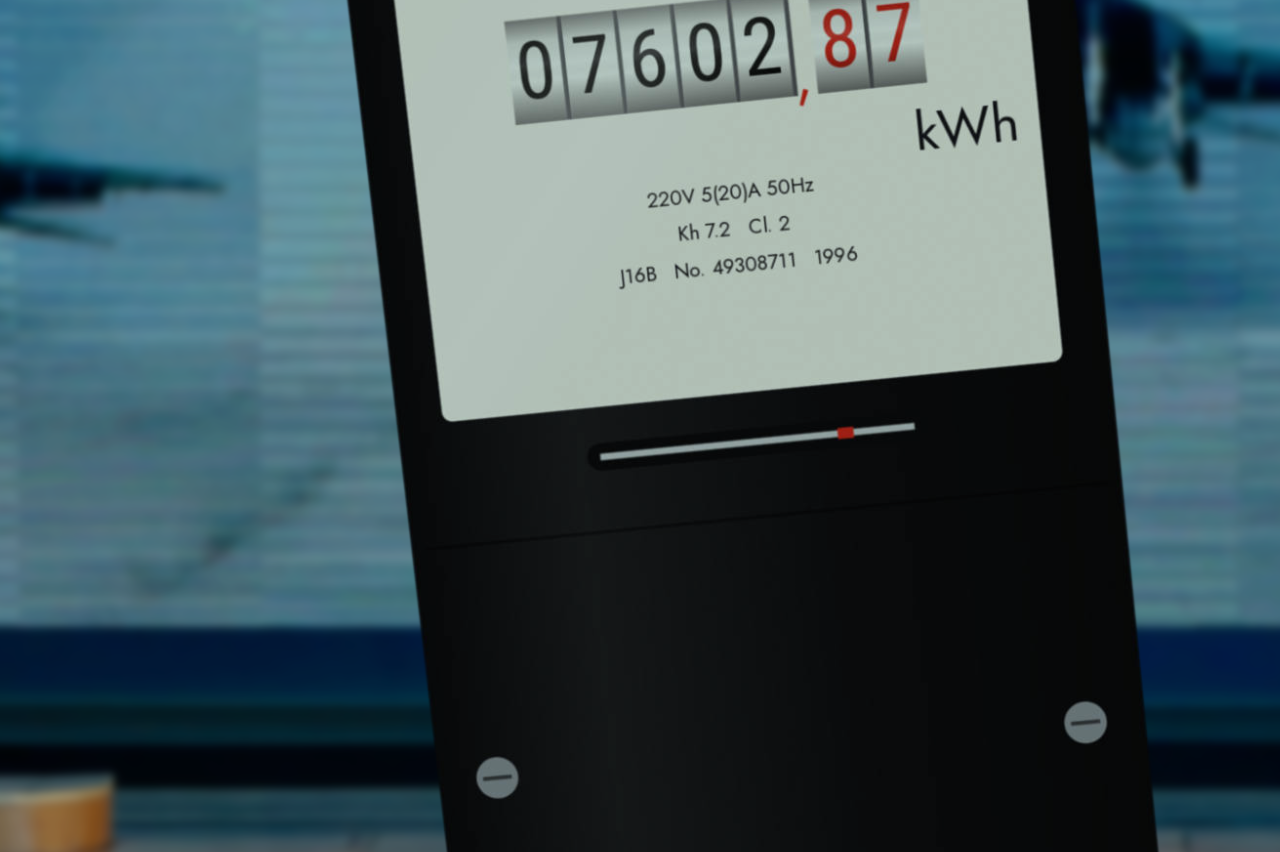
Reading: value=7602.87 unit=kWh
